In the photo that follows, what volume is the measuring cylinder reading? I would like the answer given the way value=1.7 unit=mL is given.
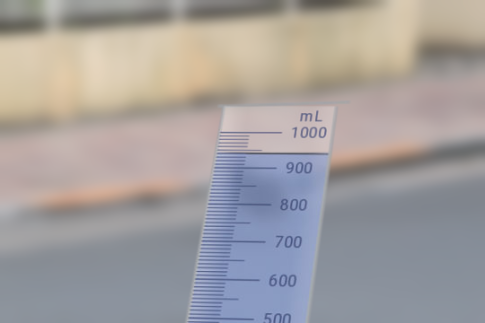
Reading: value=940 unit=mL
